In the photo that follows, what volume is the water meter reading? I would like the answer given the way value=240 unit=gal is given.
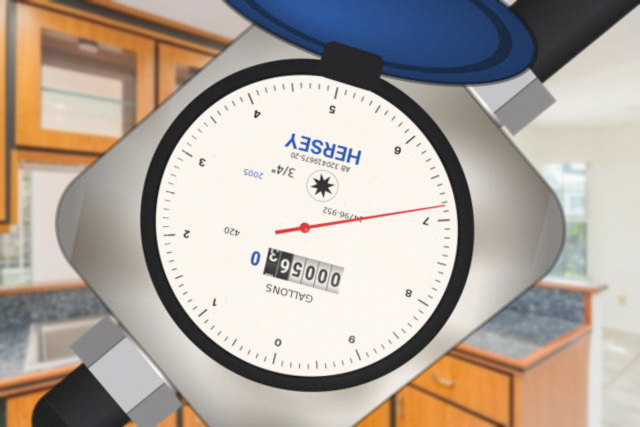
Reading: value=5626.8 unit=gal
